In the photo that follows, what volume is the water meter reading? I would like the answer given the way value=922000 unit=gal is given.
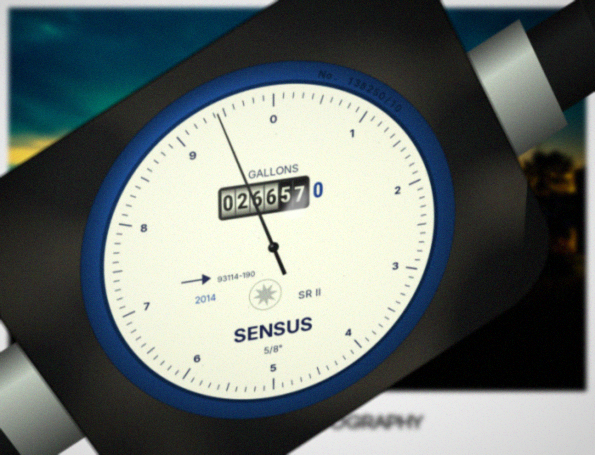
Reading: value=266569.4 unit=gal
